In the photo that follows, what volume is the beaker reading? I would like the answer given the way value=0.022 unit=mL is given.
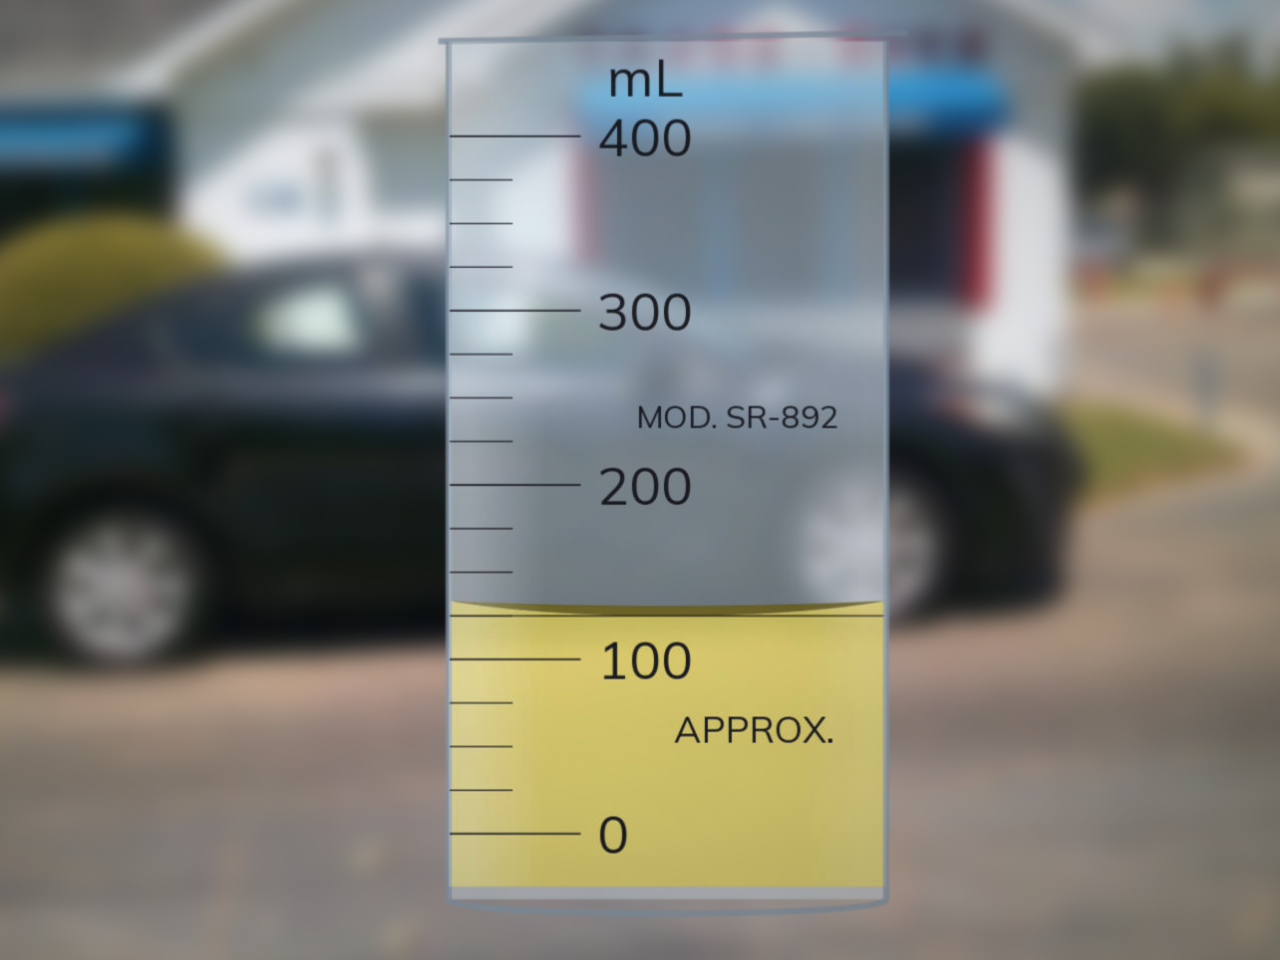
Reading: value=125 unit=mL
